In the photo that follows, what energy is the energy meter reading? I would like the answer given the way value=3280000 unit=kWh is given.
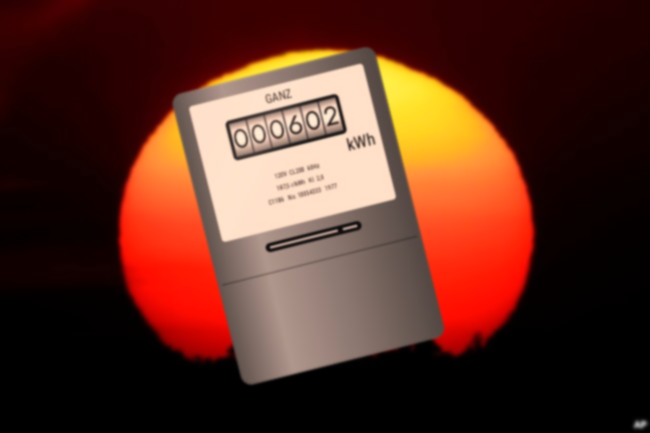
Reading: value=602 unit=kWh
